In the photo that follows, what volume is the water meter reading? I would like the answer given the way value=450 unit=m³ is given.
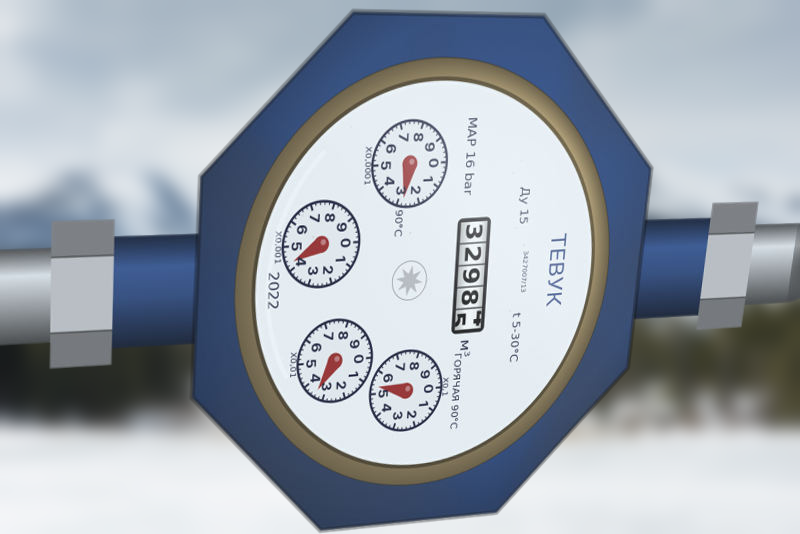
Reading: value=32984.5342 unit=m³
